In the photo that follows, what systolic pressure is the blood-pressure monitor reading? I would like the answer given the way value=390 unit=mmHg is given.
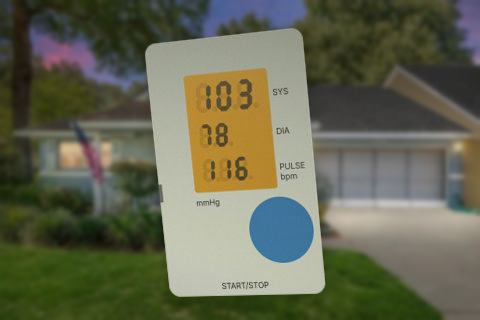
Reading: value=103 unit=mmHg
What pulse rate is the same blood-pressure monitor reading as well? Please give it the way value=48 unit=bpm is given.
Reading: value=116 unit=bpm
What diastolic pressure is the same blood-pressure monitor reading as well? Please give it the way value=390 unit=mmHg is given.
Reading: value=78 unit=mmHg
